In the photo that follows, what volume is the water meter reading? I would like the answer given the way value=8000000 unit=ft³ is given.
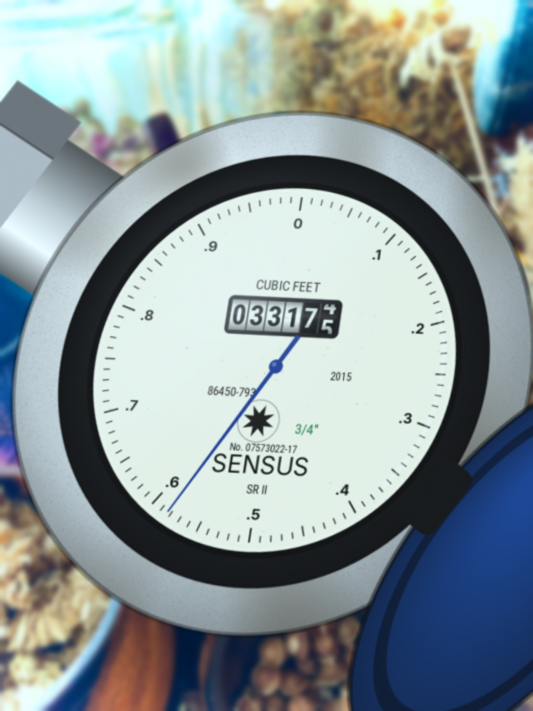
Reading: value=33174.58 unit=ft³
